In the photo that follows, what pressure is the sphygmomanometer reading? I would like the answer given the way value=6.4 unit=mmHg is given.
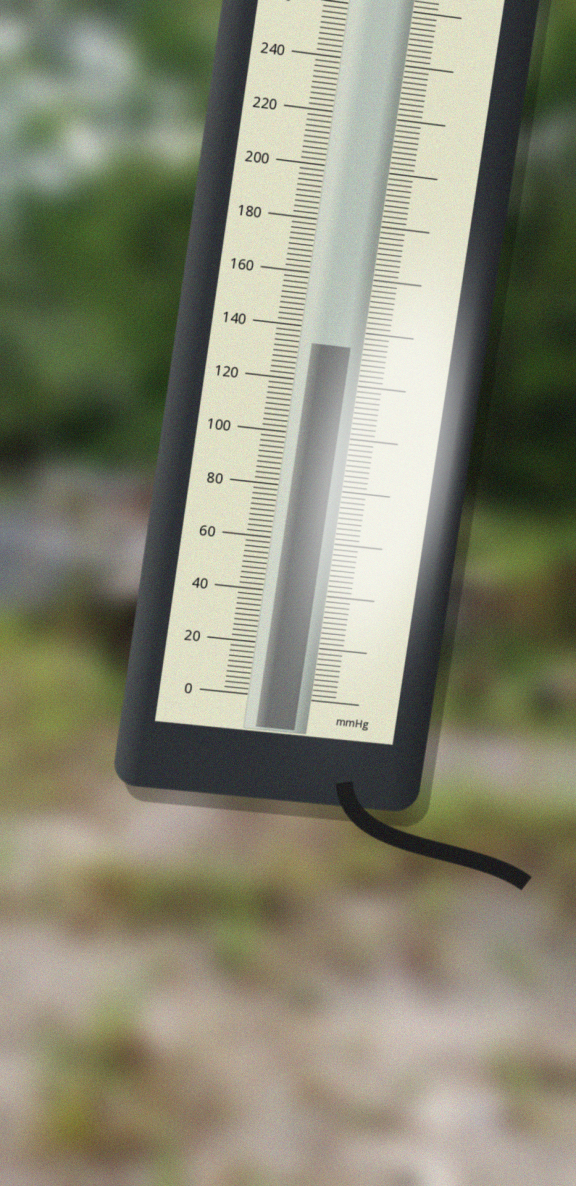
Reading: value=134 unit=mmHg
